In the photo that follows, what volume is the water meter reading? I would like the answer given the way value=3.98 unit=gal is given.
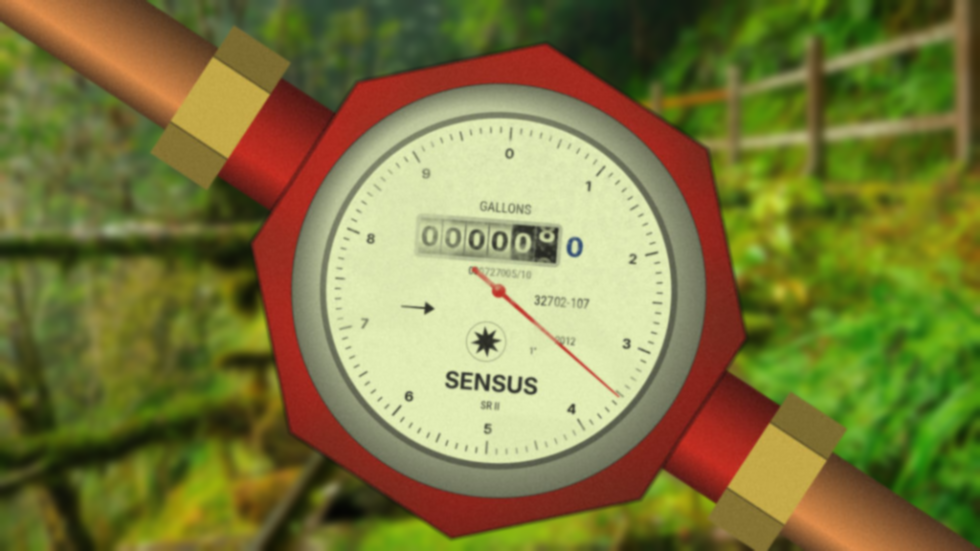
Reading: value=83.5 unit=gal
